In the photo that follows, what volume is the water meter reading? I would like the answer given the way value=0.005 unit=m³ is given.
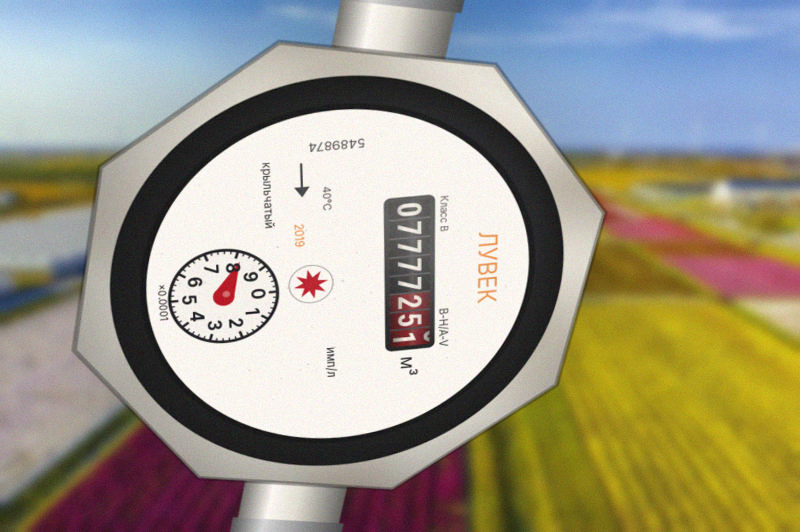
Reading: value=7777.2508 unit=m³
